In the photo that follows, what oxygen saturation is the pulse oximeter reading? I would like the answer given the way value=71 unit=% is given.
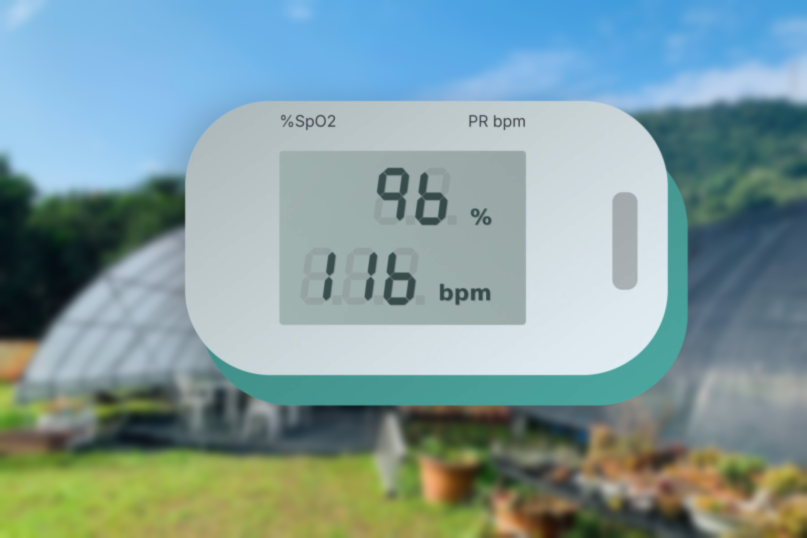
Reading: value=96 unit=%
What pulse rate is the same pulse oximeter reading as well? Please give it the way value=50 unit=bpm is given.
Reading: value=116 unit=bpm
